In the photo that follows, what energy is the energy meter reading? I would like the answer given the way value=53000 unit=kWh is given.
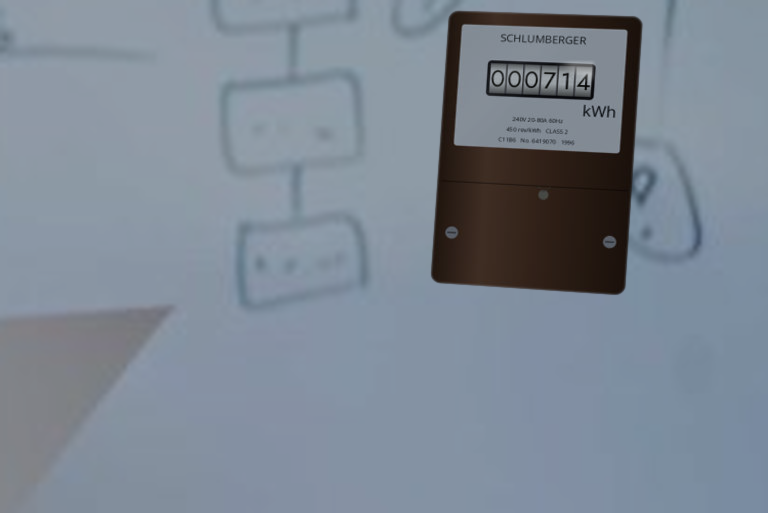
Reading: value=714 unit=kWh
